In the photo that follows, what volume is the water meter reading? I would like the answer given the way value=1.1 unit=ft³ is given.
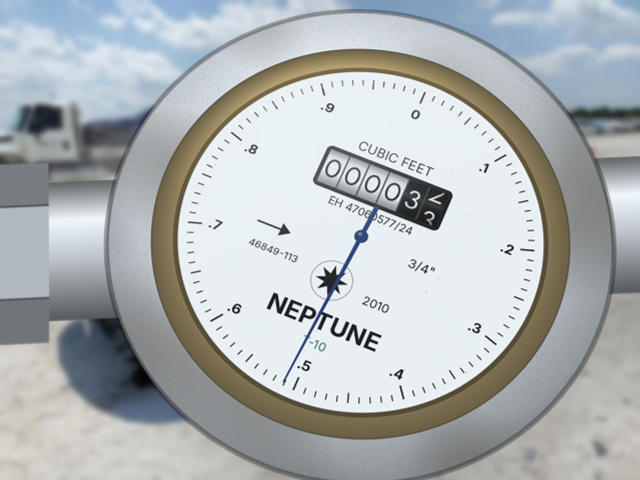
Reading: value=32.51 unit=ft³
